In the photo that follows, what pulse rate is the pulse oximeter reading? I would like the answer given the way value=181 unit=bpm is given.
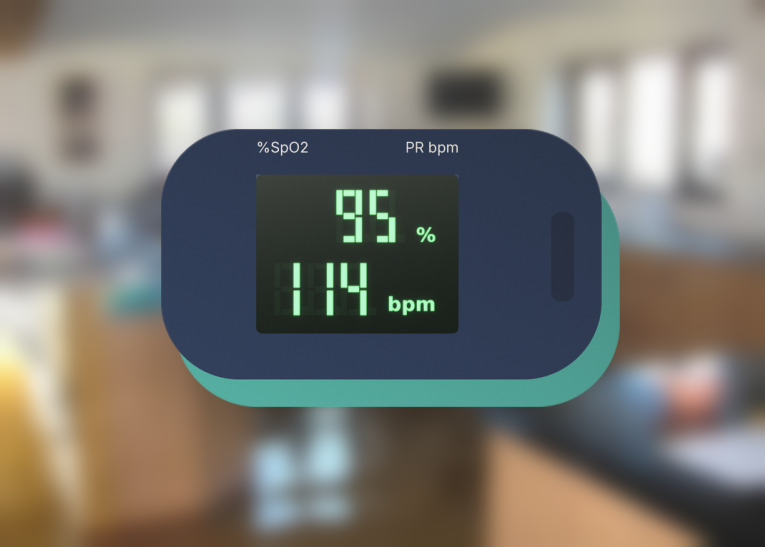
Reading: value=114 unit=bpm
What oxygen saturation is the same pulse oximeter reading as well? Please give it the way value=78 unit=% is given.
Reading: value=95 unit=%
